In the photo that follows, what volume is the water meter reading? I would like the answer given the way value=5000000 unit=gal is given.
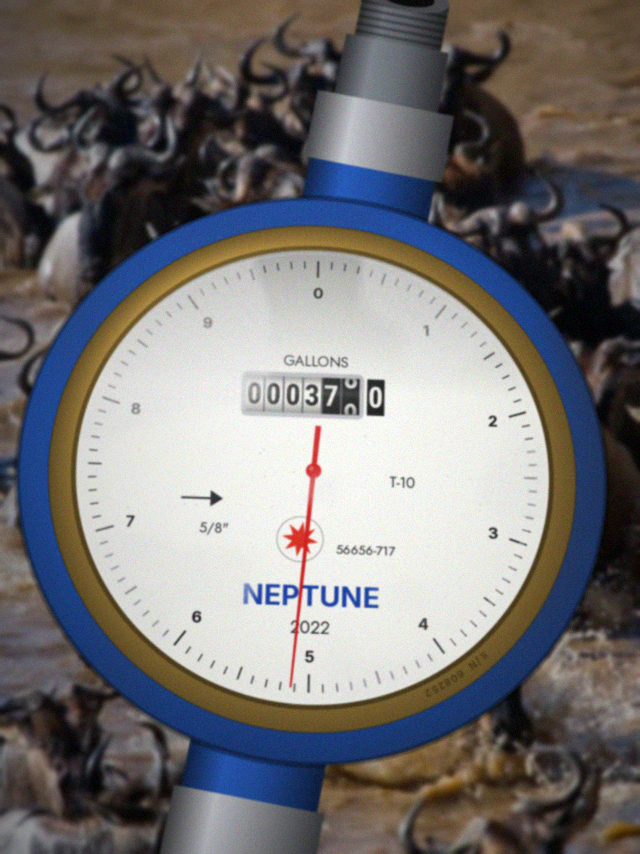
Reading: value=3785.1 unit=gal
